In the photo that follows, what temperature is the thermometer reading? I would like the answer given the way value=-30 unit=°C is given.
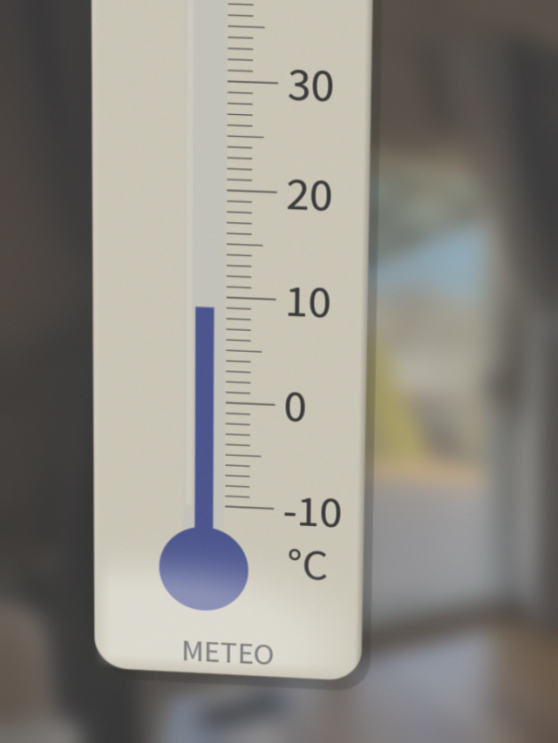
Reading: value=9 unit=°C
